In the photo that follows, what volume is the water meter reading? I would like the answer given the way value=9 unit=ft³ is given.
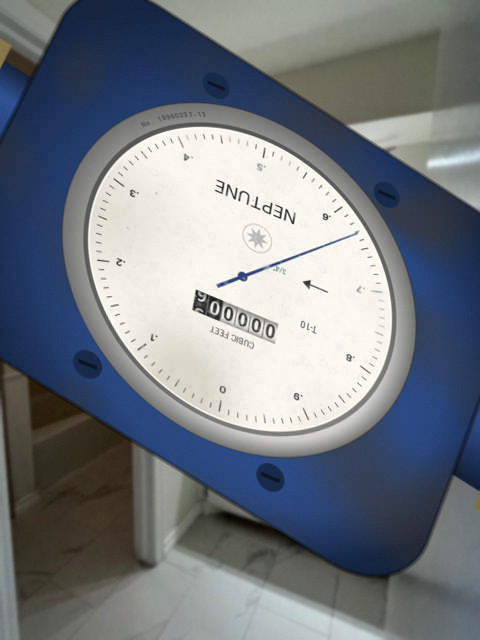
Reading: value=5.63 unit=ft³
